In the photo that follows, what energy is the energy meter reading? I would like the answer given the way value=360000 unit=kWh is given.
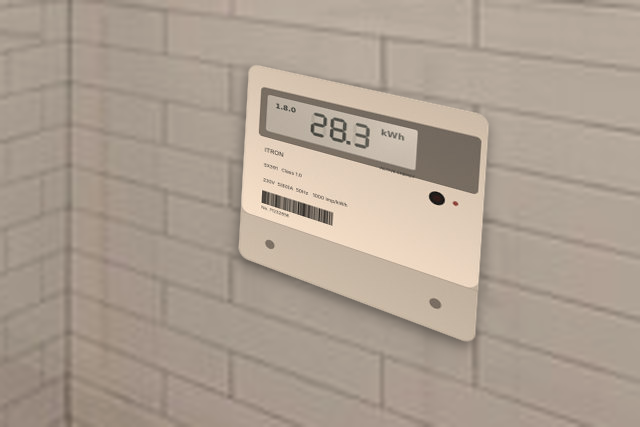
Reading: value=28.3 unit=kWh
